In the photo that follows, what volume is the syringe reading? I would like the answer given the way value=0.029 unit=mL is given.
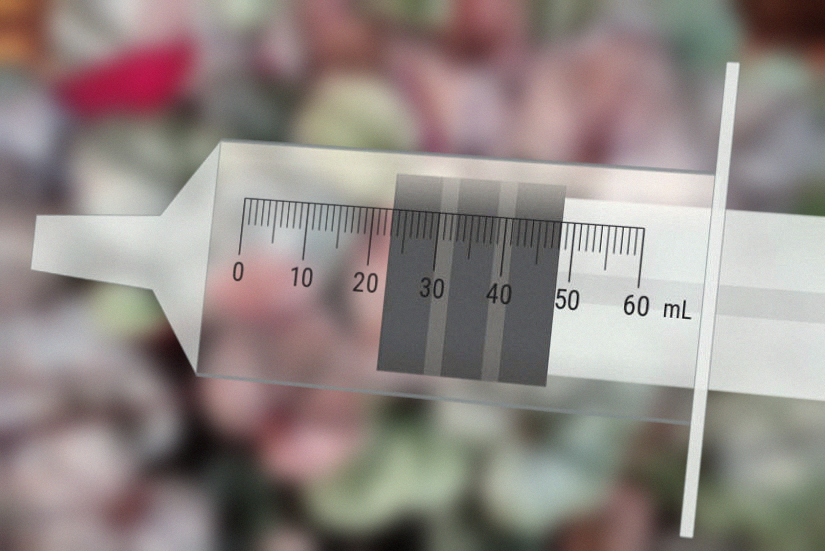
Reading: value=23 unit=mL
